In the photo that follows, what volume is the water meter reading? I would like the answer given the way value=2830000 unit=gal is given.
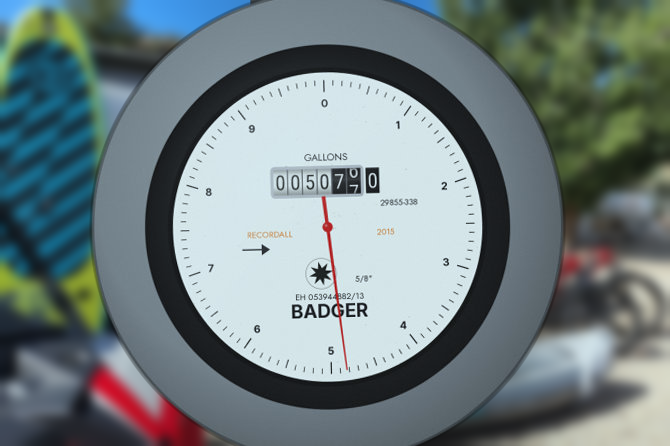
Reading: value=50764.8 unit=gal
